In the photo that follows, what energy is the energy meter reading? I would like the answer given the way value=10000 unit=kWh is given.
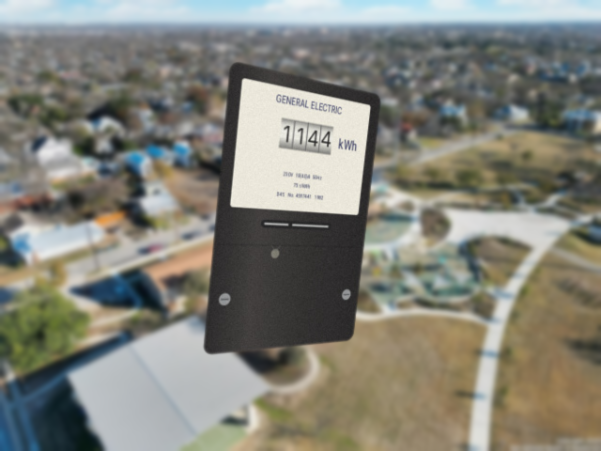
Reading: value=1144 unit=kWh
